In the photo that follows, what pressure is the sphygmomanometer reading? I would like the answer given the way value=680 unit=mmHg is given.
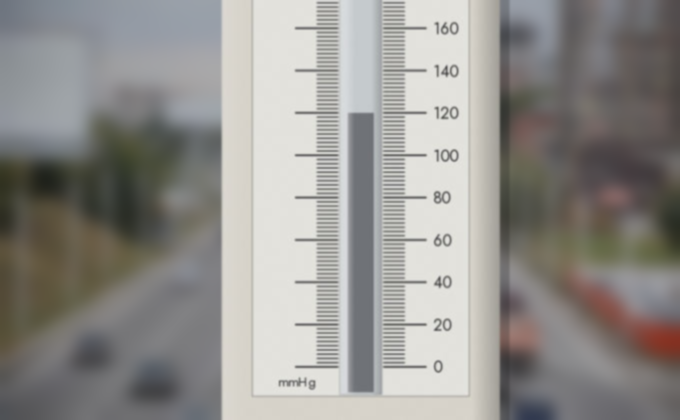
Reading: value=120 unit=mmHg
